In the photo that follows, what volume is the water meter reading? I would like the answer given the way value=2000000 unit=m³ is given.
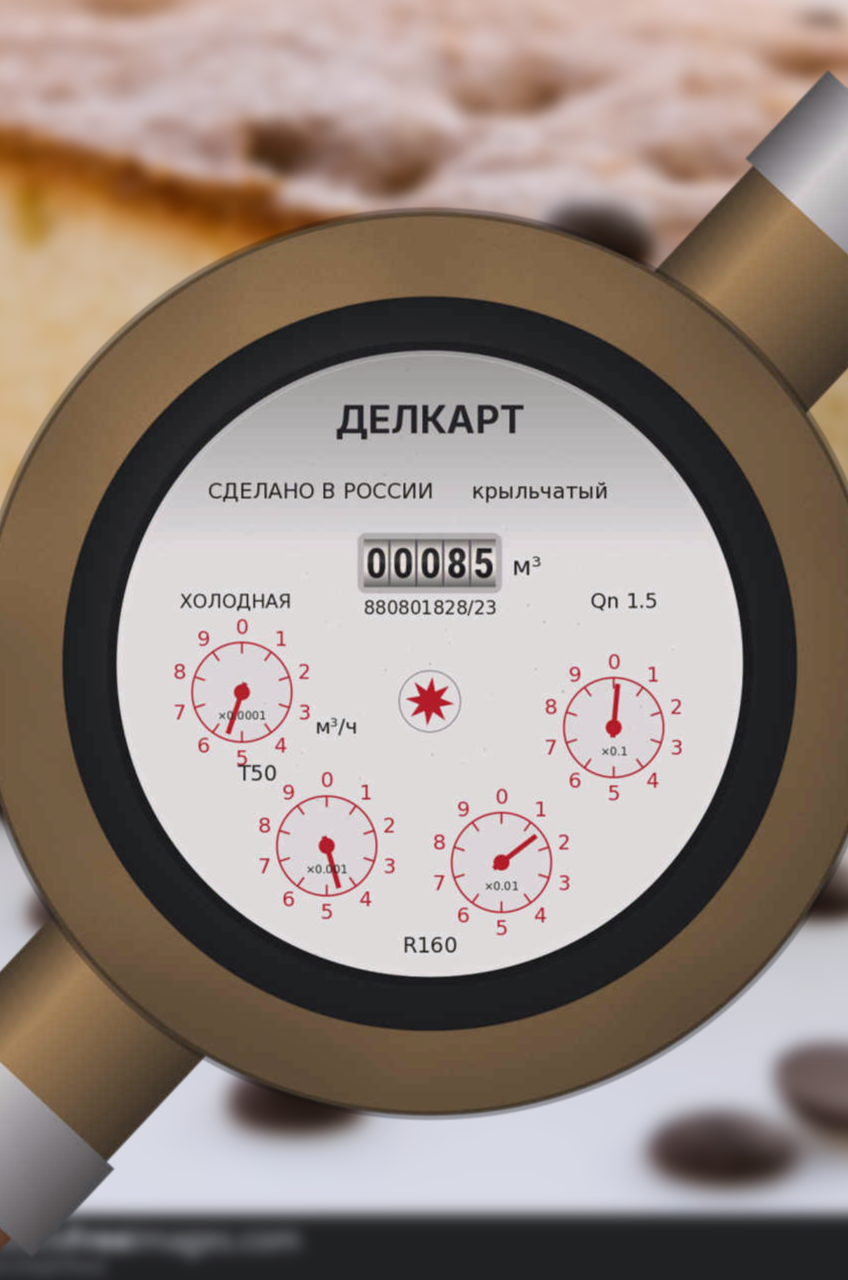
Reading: value=85.0145 unit=m³
